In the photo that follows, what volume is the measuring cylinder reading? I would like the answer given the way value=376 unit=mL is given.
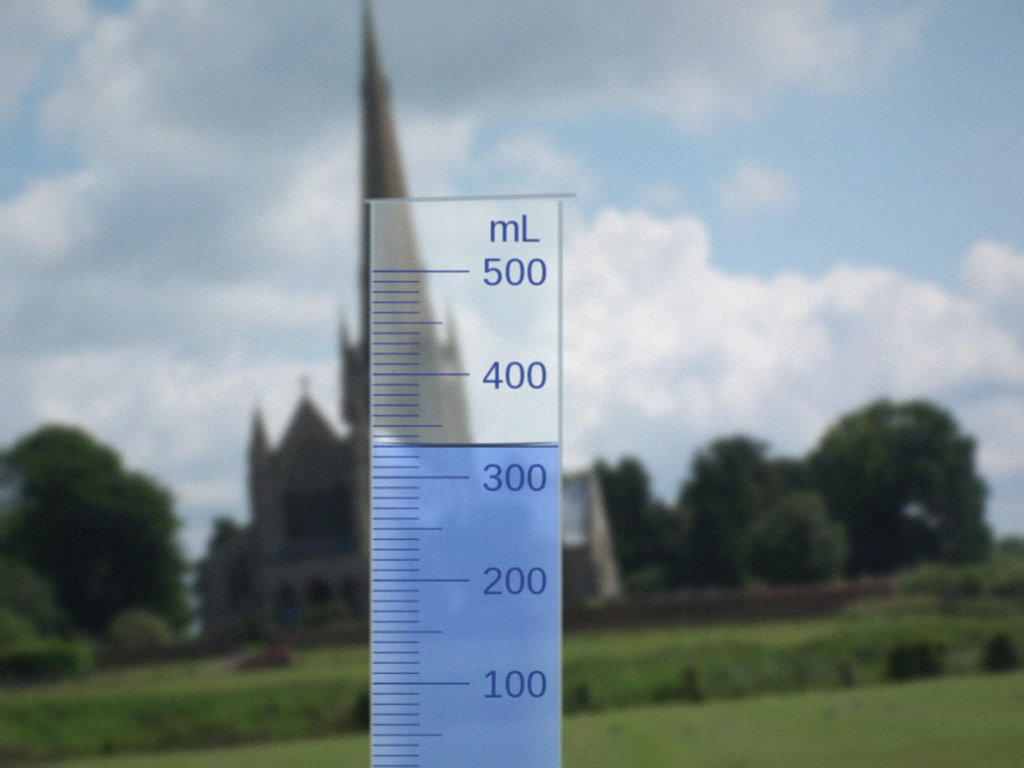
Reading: value=330 unit=mL
